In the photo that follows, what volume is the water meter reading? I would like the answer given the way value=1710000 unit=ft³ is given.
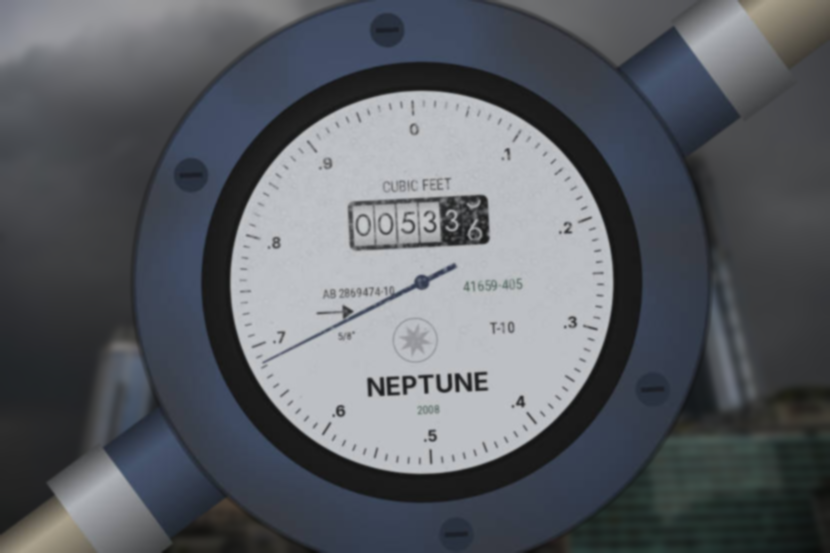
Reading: value=5335.68 unit=ft³
